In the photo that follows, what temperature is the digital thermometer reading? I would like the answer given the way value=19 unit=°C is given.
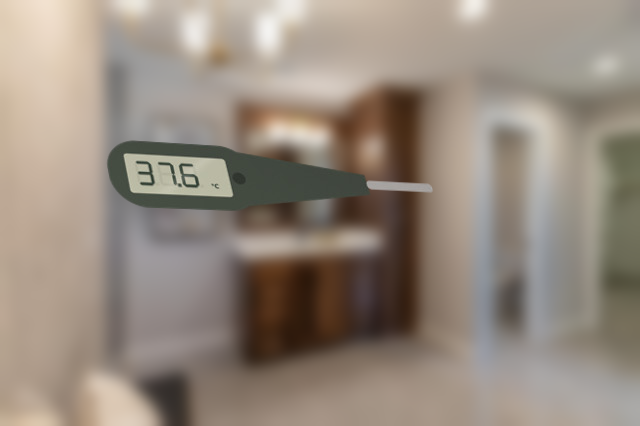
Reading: value=37.6 unit=°C
